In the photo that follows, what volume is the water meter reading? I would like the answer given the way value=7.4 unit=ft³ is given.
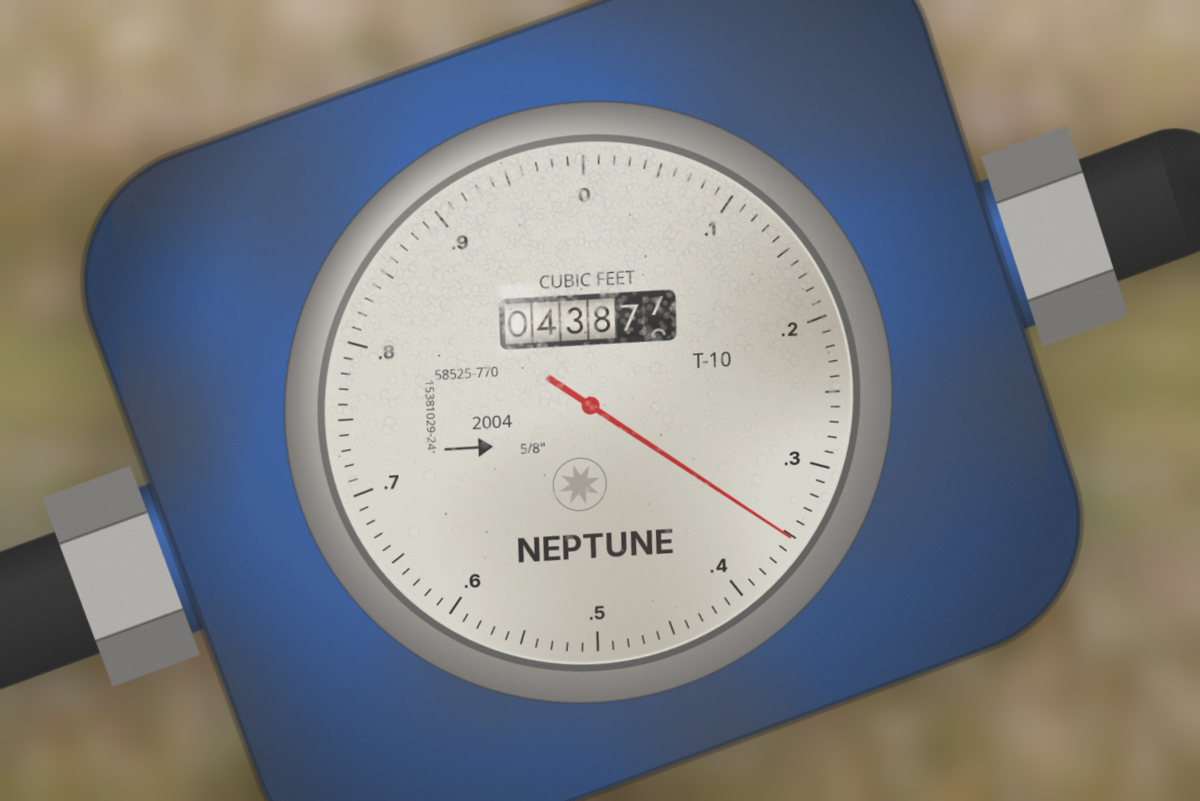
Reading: value=43877.35 unit=ft³
